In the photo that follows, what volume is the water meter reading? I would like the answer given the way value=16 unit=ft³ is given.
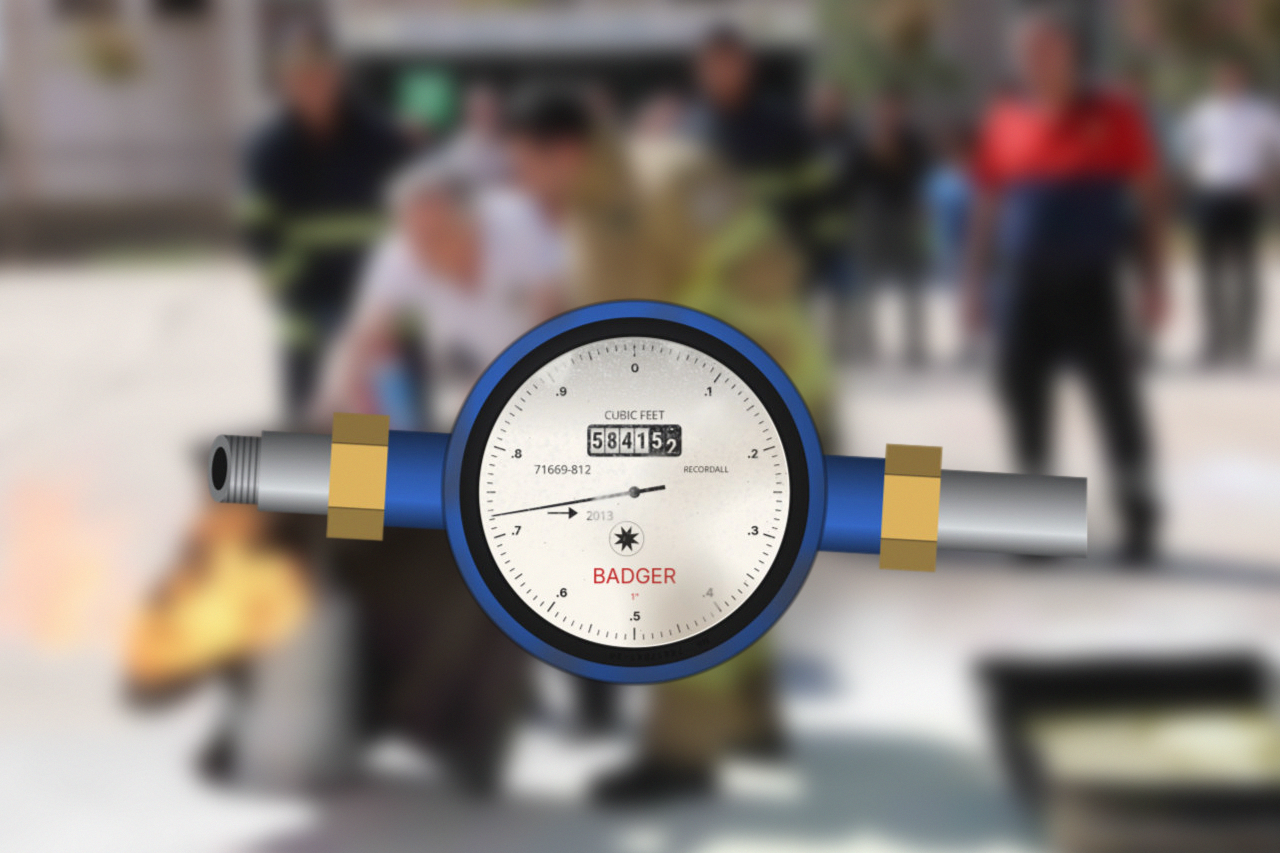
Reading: value=584151.72 unit=ft³
